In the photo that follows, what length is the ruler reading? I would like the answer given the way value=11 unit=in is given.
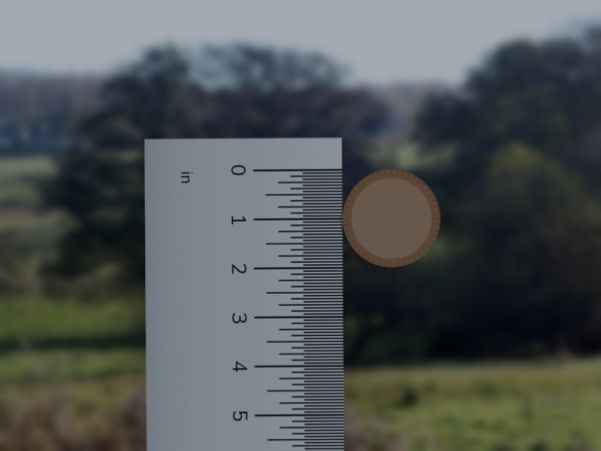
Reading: value=2 unit=in
